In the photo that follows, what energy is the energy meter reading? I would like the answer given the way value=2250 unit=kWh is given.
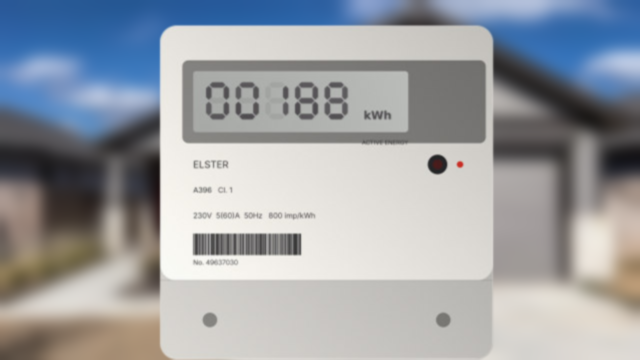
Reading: value=188 unit=kWh
